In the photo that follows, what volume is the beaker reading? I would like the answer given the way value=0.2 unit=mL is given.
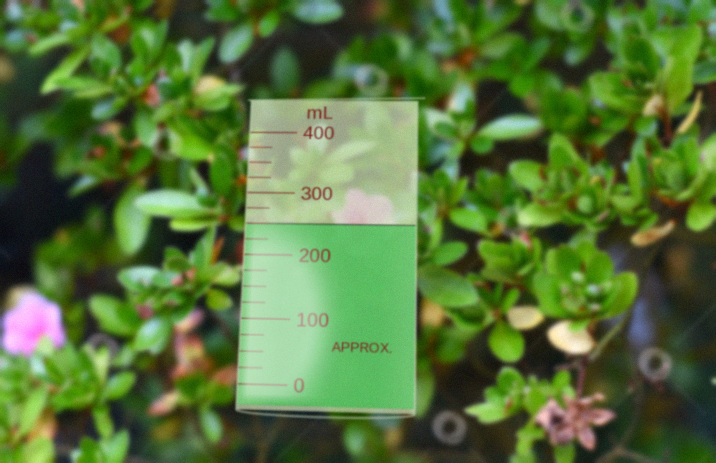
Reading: value=250 unit=mL
